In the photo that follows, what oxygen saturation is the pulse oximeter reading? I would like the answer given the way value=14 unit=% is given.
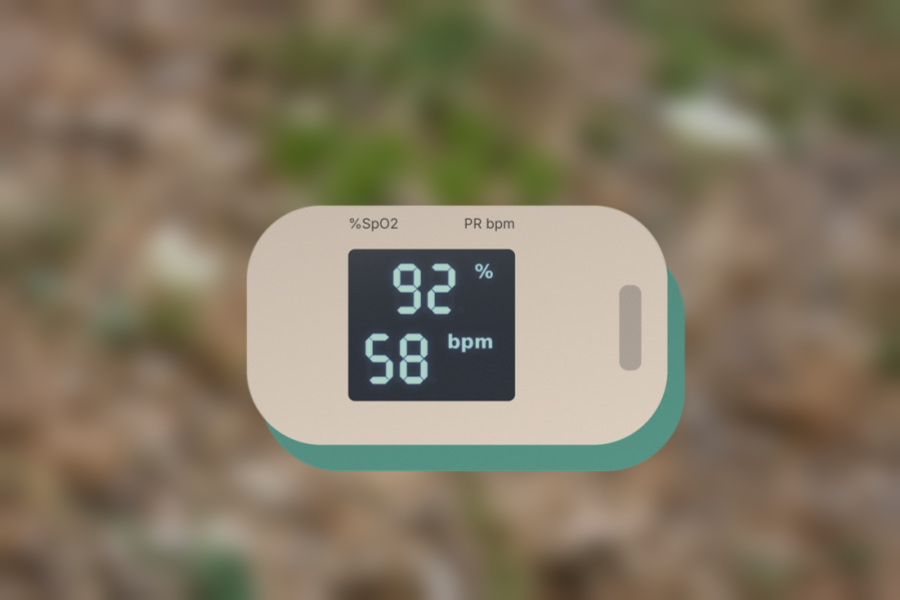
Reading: value=92 unit=%
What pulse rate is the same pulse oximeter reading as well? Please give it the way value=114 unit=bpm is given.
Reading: value=58 unit=bpm
